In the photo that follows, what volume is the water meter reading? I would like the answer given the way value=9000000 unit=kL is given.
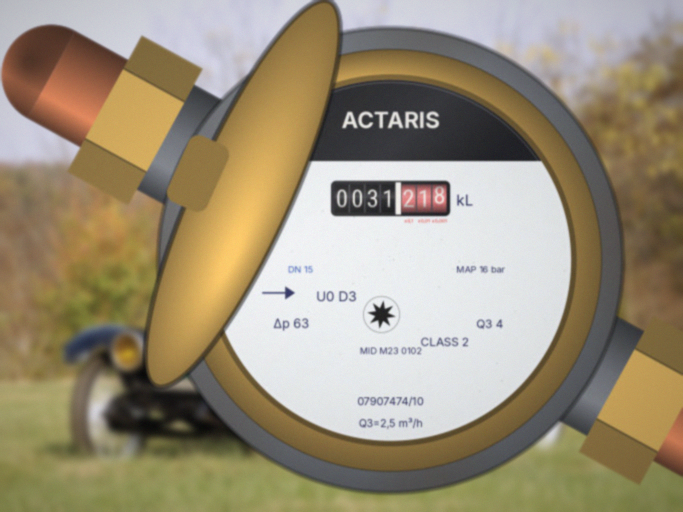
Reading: value=31.218 unit=kL
